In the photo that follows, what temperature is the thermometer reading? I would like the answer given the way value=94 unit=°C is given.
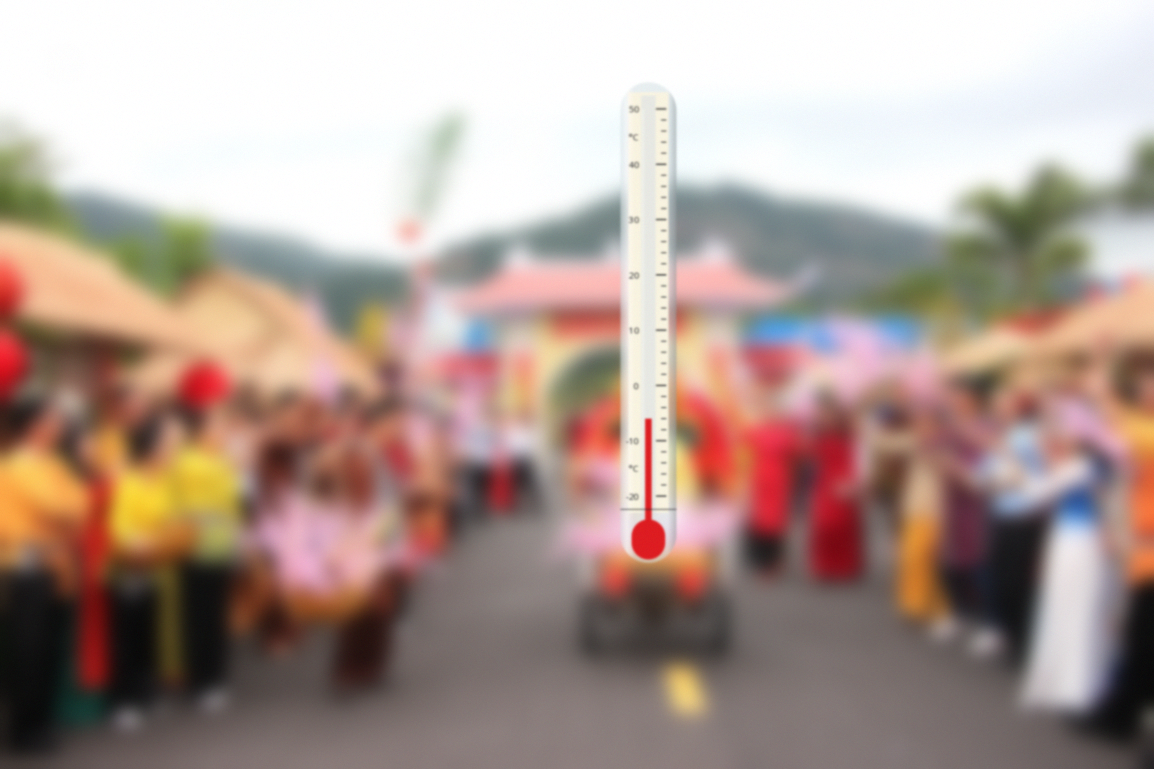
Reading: value=-6 unit=°C
